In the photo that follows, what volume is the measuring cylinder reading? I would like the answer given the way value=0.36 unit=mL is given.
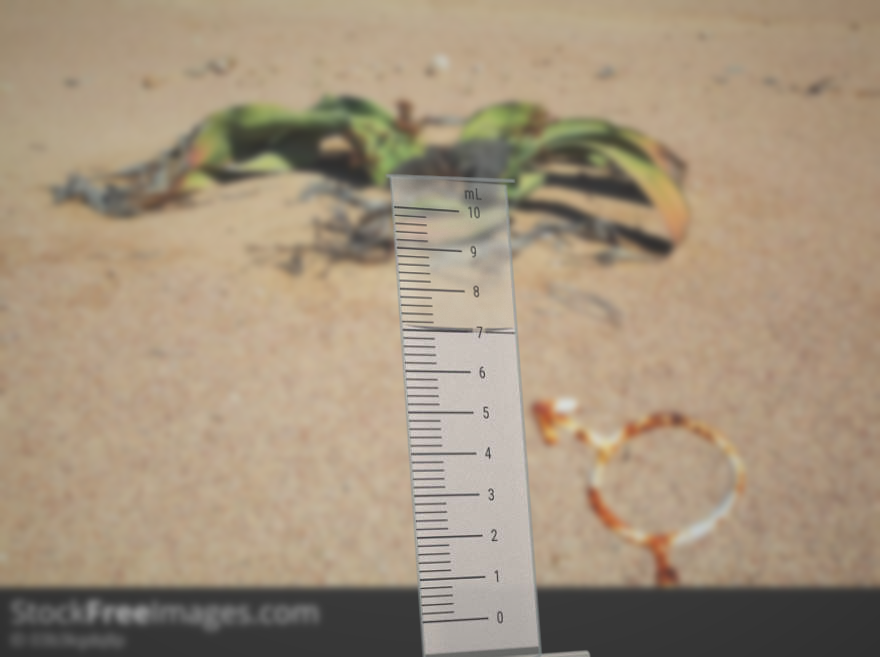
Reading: value=7 unit=mL
